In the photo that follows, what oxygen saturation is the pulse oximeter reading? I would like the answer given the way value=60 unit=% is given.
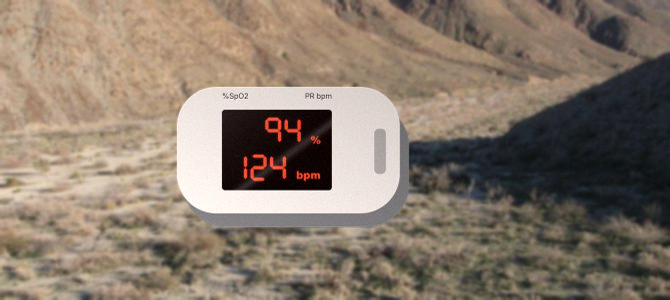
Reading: value=94 unit=%
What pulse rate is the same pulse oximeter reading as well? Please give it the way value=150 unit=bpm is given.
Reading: value=124 unit=bpm
